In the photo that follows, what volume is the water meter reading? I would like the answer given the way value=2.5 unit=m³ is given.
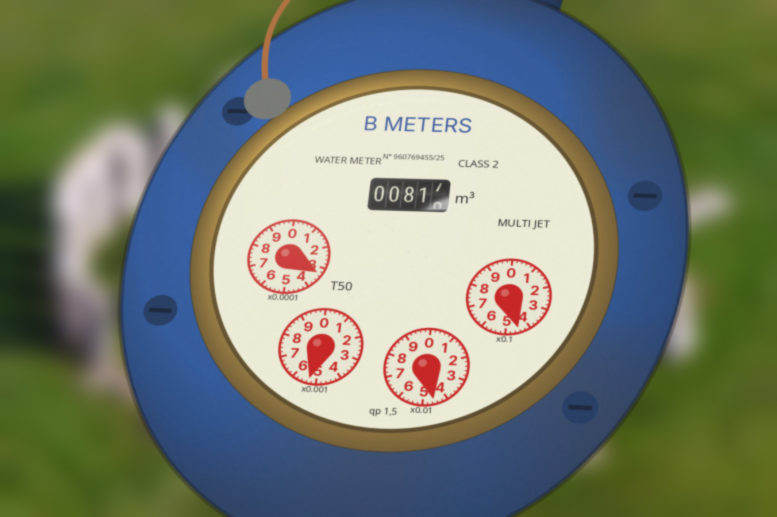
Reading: value=817.4453 unit=m³
